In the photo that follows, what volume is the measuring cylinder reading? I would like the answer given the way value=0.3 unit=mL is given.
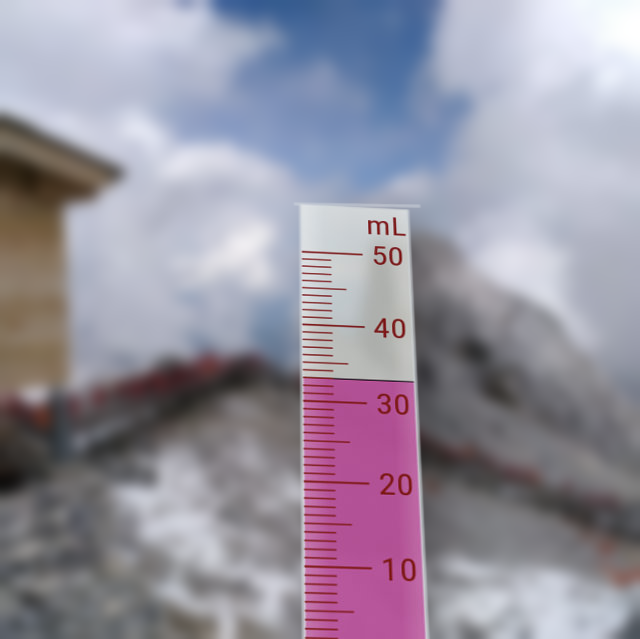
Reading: value=33 unit=mL
